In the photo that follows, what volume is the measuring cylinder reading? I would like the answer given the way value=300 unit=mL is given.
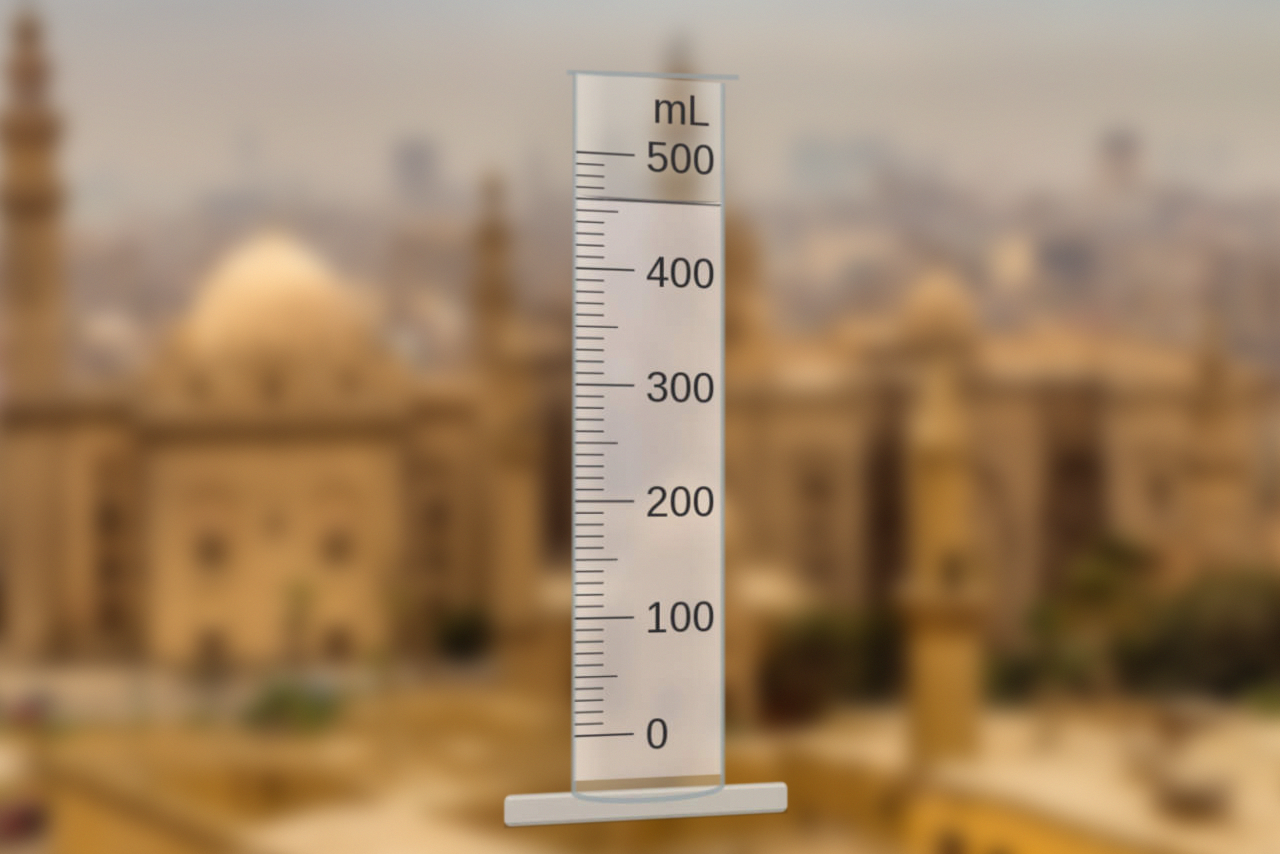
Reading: value=460 unit=mL
